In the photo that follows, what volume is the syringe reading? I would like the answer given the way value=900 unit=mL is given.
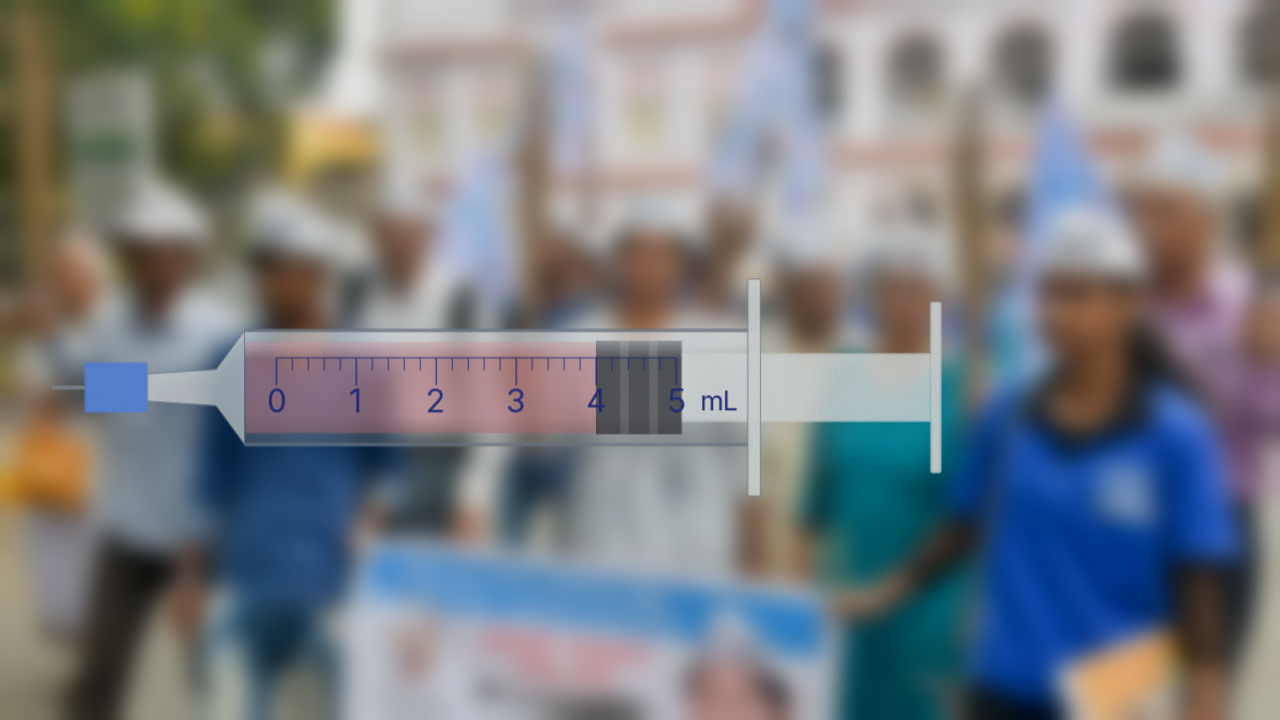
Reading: value=4 unit=mL
